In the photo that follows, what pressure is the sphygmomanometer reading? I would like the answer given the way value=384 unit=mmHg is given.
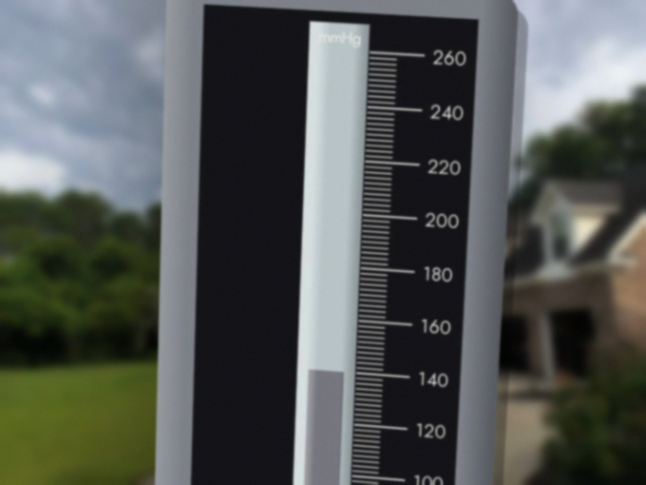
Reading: value=140 unit=mmHg
